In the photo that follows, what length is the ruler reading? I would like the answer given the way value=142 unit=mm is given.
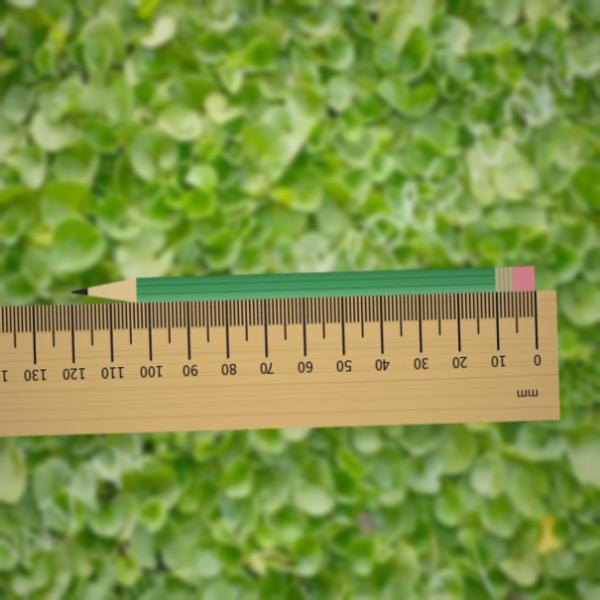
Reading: value=120 unit=mm
